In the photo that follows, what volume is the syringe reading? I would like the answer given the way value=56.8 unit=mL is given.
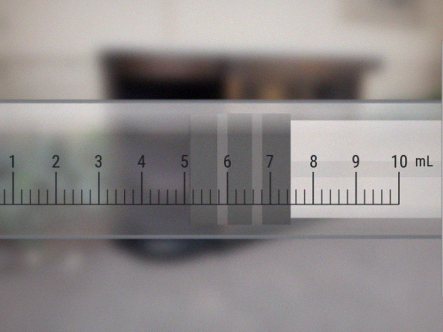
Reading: value=5.1 unit=mL
